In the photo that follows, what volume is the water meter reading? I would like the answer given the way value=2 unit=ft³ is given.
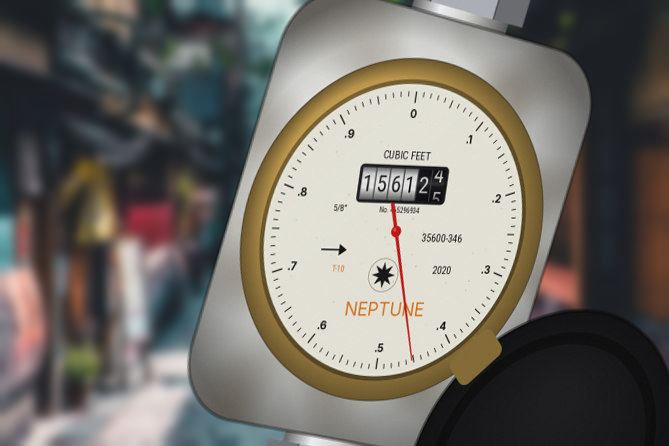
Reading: value=156124.45 unit=ft³
